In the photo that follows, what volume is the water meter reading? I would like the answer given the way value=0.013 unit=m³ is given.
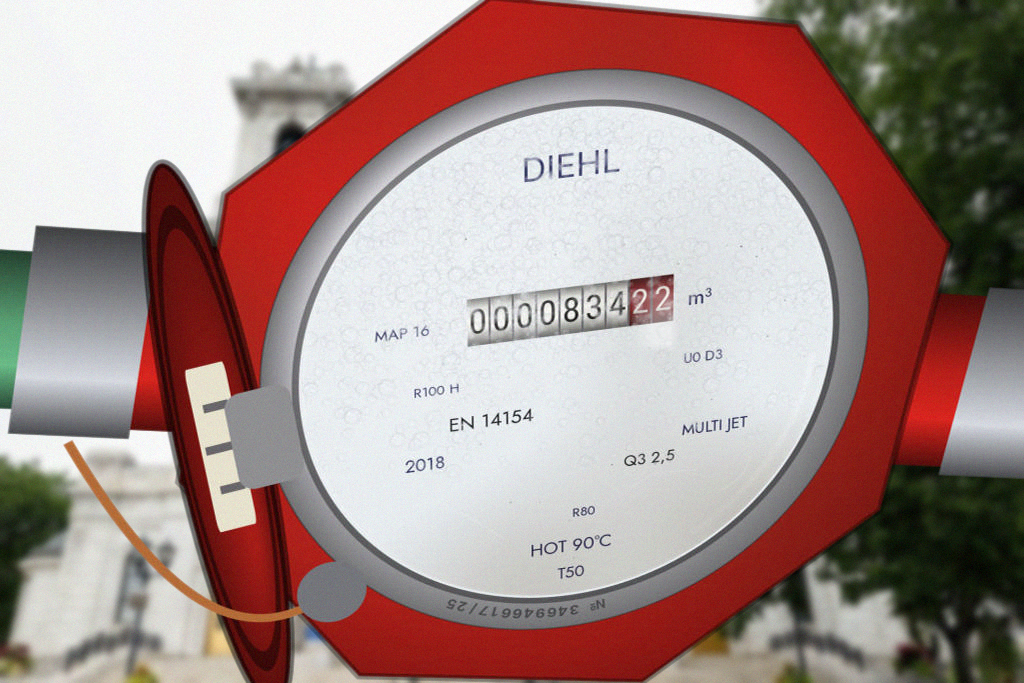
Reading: value=834.22 unit=m³
